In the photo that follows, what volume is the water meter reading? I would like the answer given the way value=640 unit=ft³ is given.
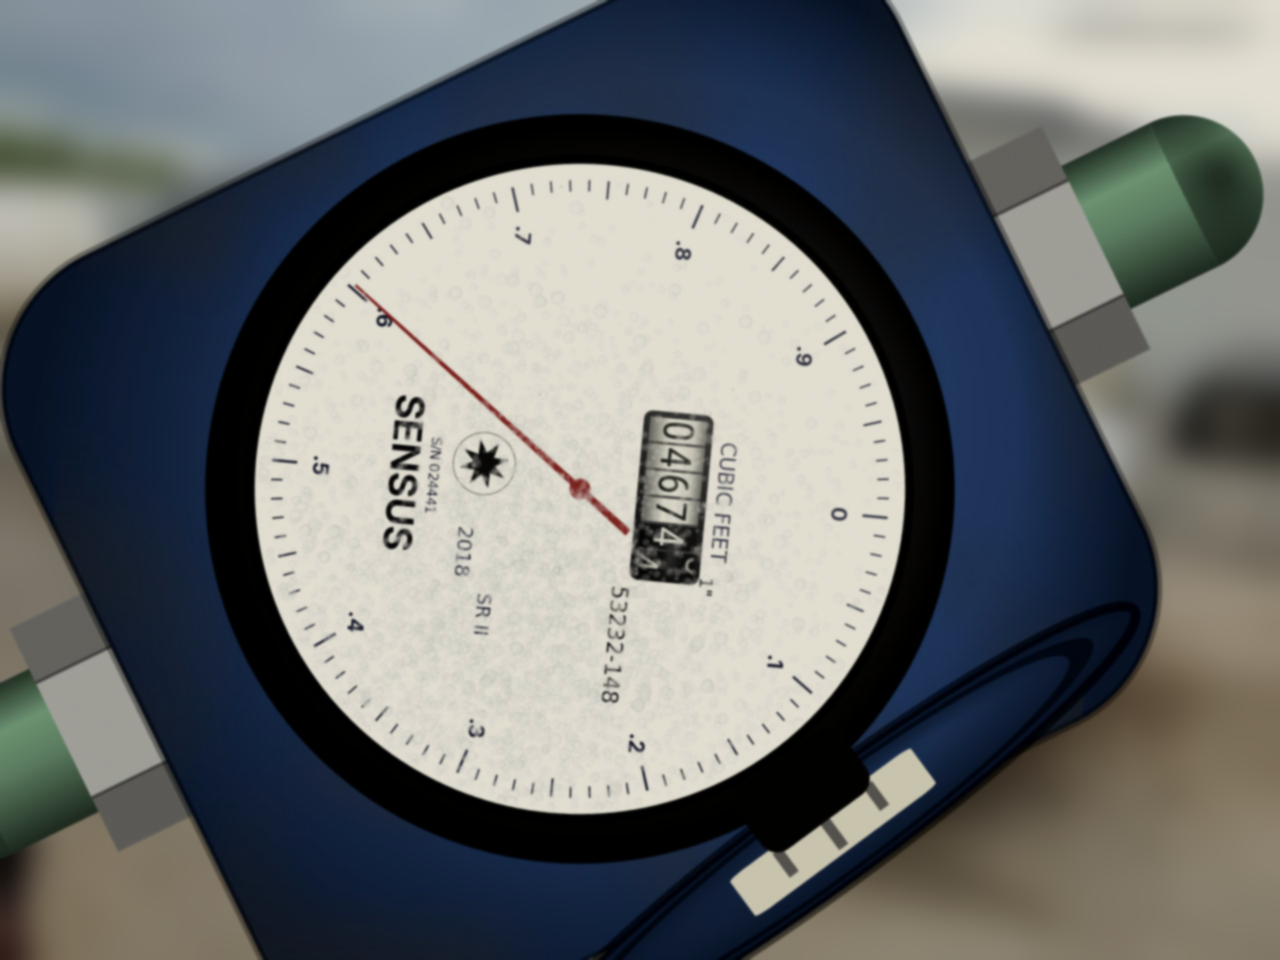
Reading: value=46743.60 unit=ft³
